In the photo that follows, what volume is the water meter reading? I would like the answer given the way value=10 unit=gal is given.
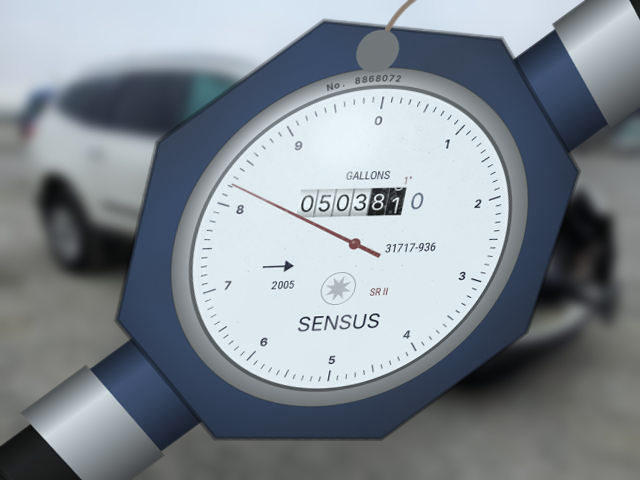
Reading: value=503808.2 unit=gal
